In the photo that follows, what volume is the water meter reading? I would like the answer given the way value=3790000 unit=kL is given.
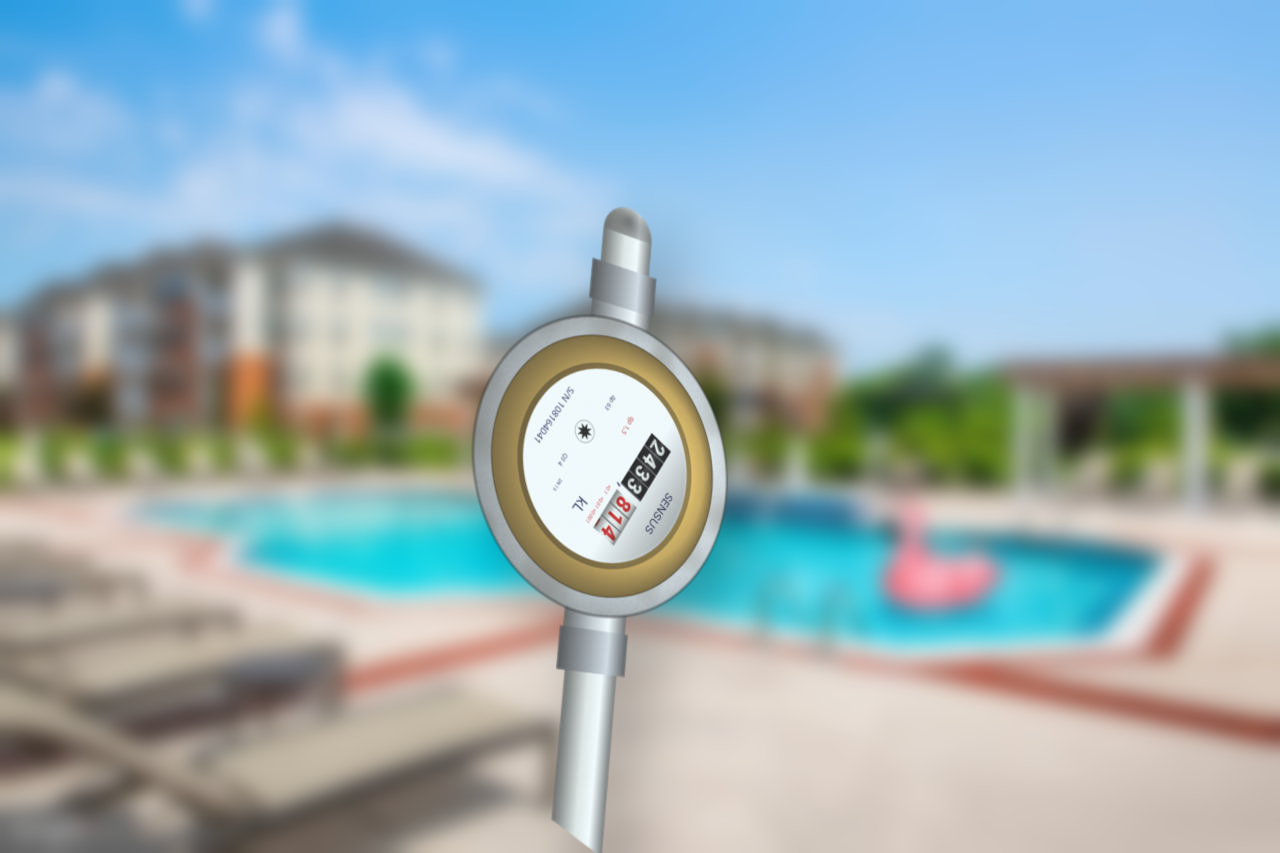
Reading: value=2433.814 unit=kL
